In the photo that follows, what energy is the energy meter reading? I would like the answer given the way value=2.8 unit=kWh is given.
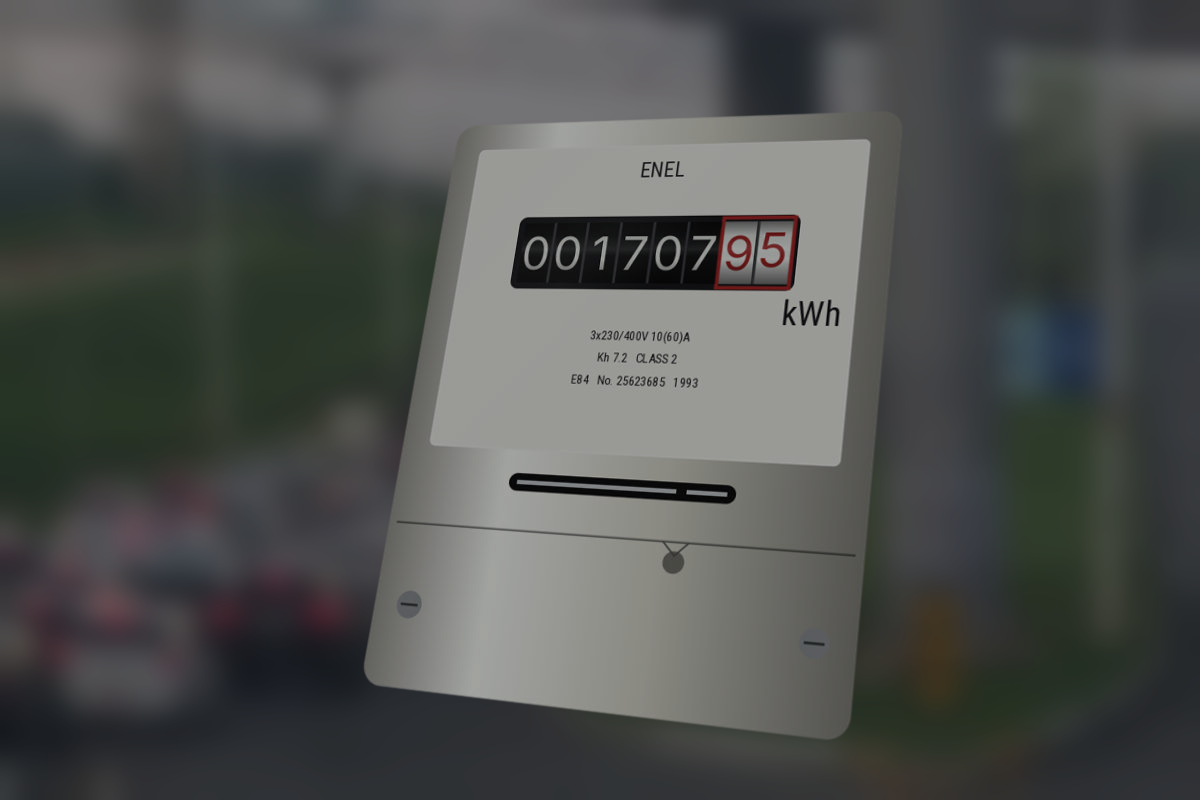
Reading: value=1707.95 unit=kWh
